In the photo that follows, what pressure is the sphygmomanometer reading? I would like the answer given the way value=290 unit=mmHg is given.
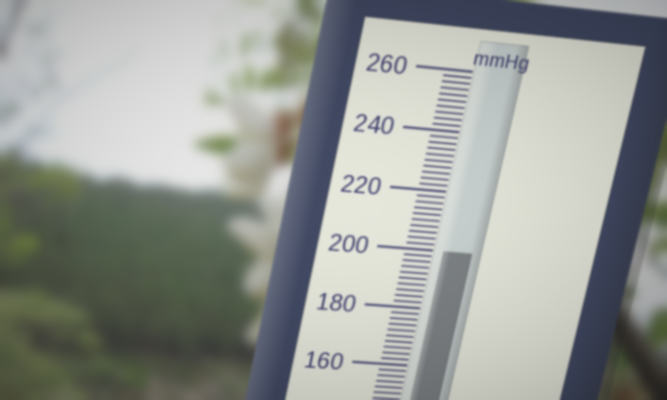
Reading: value=200 unit=mmHg
